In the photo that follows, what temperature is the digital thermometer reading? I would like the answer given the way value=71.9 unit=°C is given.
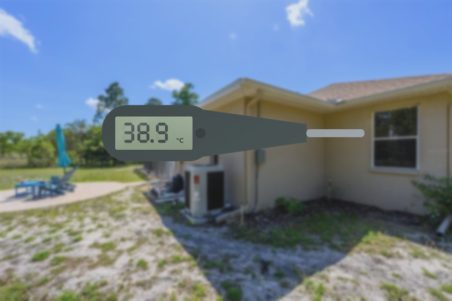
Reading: value=38.9 unit=°C
